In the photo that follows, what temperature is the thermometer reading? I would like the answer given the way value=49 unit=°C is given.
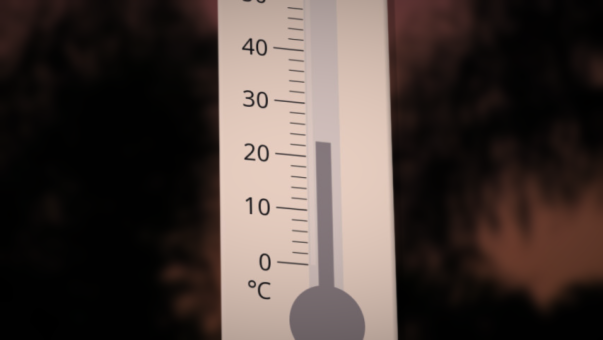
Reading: value=23 unit=°C
